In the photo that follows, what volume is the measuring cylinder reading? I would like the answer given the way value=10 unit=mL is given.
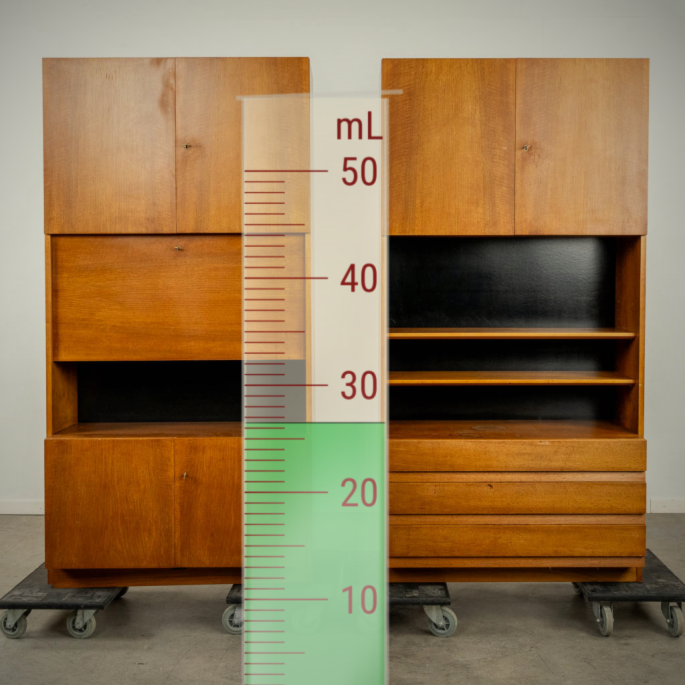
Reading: value=26.5 unit=mL
